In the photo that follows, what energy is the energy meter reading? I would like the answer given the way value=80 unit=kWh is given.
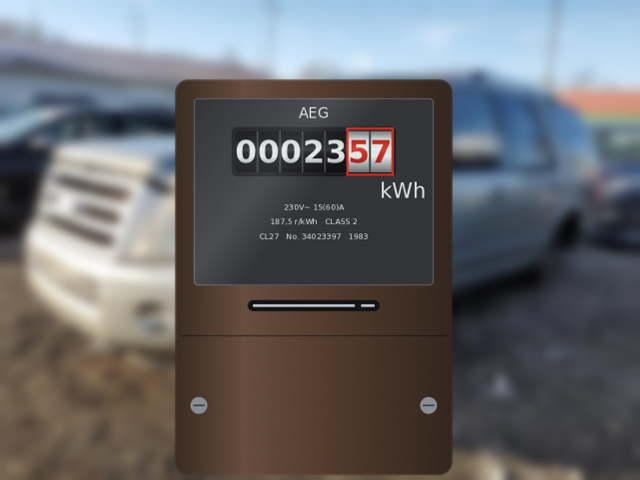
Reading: value=23.57 unit=kWh
